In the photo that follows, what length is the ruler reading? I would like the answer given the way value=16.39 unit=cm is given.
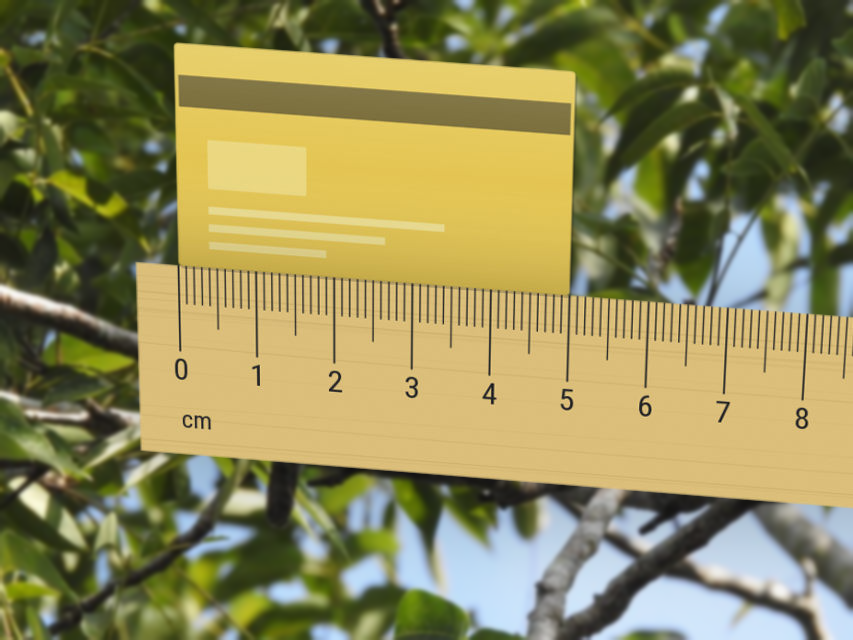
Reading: value=5 unit=cm
